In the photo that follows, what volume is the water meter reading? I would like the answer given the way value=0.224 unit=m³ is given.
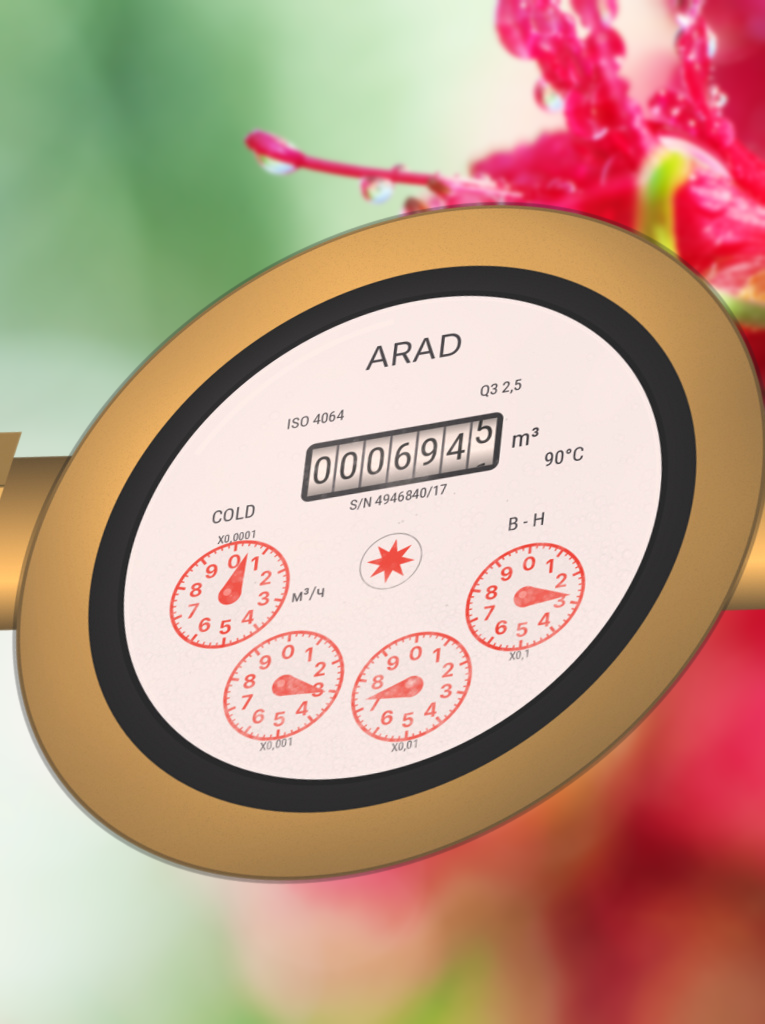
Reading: value=6945.2730 unit=m³
